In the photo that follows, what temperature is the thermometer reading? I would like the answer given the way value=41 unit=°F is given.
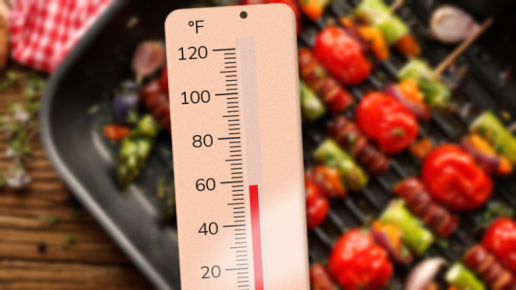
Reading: value=58 unit=°F
